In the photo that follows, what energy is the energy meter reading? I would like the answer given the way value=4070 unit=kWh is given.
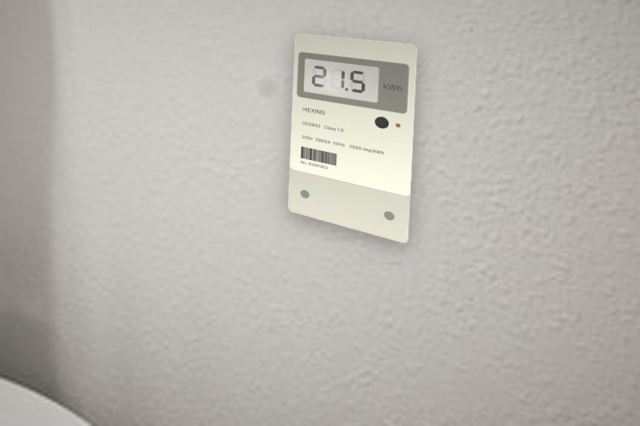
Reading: value=21.5 unit=kWh
